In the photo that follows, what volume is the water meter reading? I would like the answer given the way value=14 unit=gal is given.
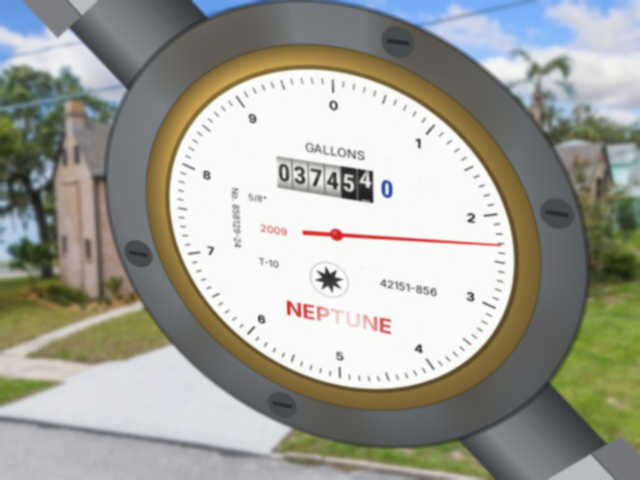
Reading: value=374542.3 unit=gal
